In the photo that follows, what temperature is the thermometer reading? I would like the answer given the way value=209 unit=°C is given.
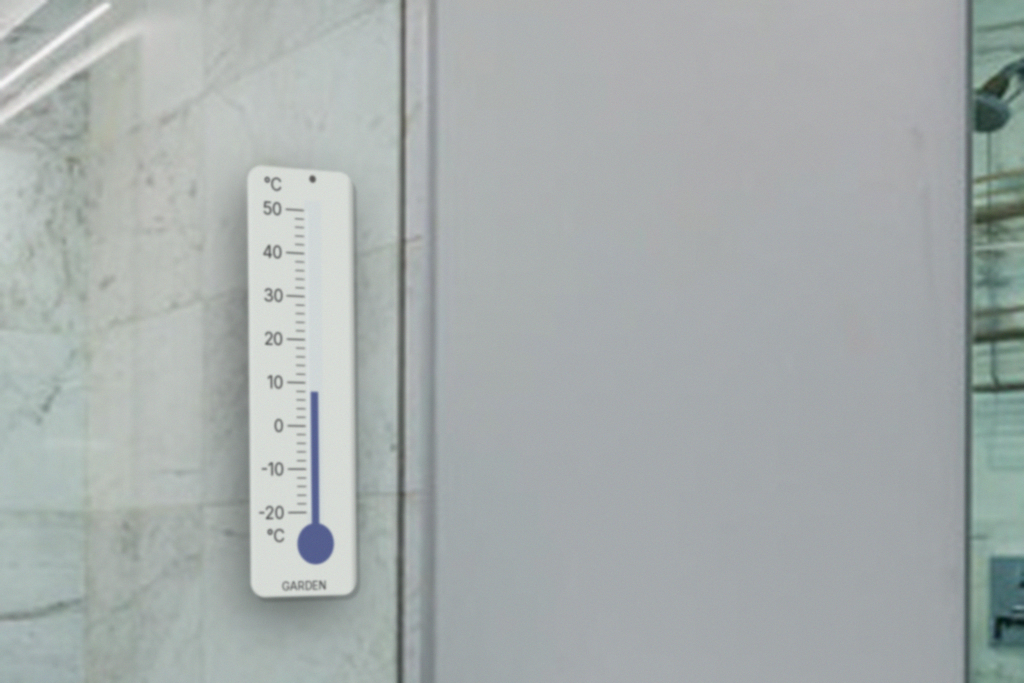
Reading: value=8 unit=°C
